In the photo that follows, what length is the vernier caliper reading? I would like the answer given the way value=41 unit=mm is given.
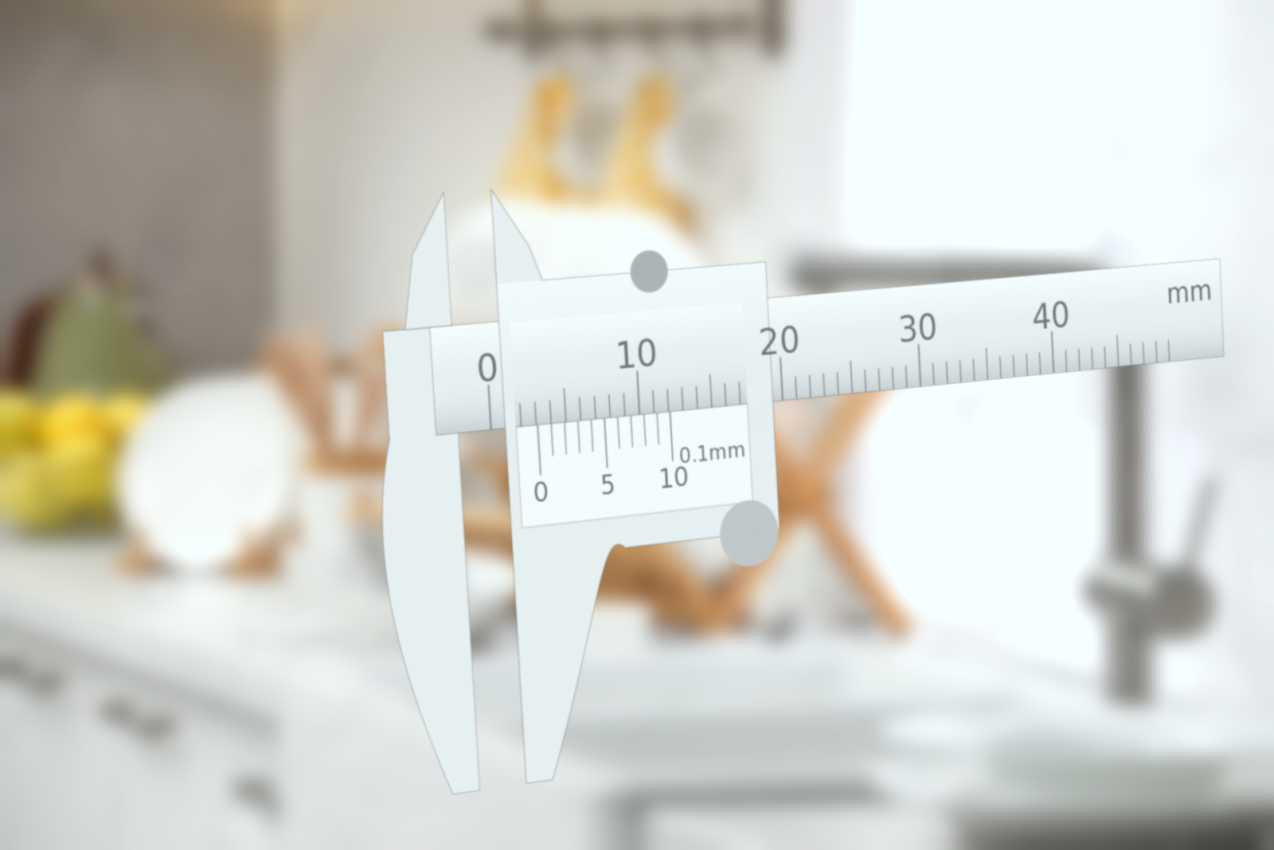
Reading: value=3.1 unit=mm
